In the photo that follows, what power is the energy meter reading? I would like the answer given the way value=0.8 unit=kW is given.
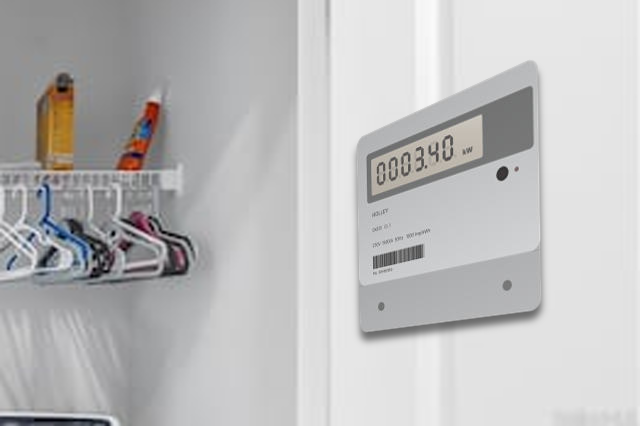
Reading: value=3.40 unit=kW
